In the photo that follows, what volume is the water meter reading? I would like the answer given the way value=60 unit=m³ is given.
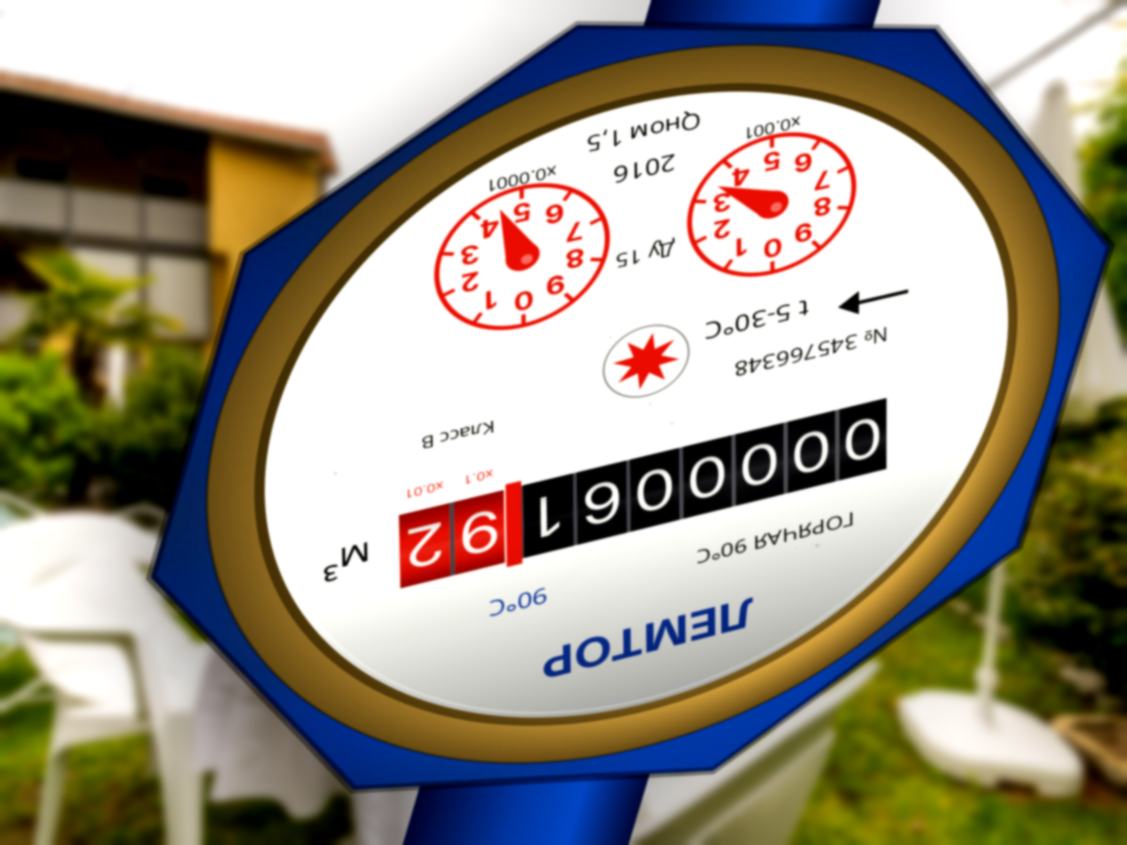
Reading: value=61.9234 unit=m³
